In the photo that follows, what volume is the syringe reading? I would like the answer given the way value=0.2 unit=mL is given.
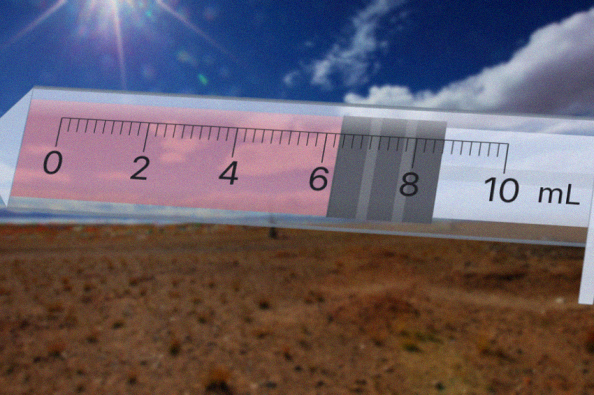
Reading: value=6.3 unit=mL
